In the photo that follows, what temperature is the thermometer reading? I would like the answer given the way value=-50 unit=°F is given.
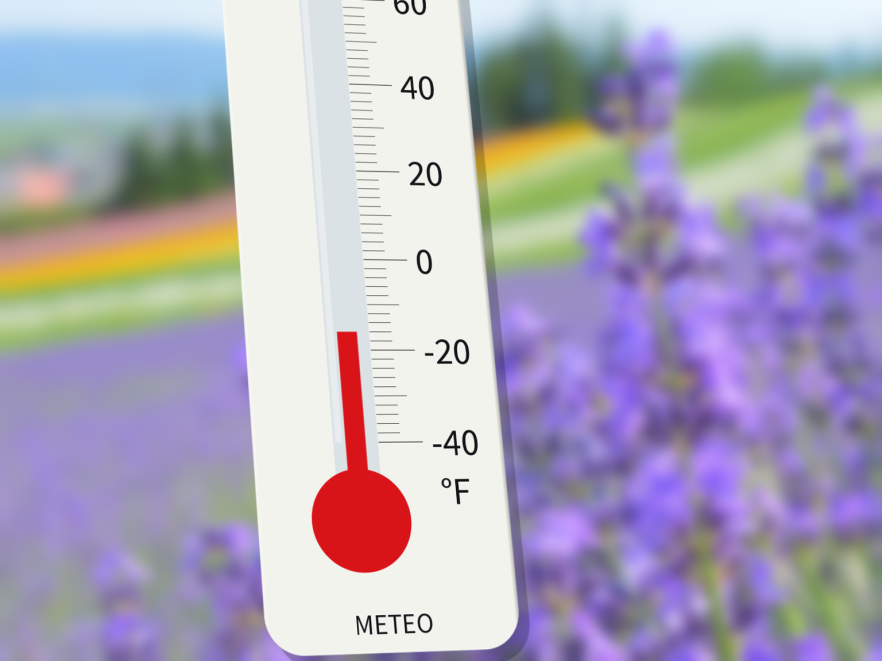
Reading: value=-16 unit=°F
